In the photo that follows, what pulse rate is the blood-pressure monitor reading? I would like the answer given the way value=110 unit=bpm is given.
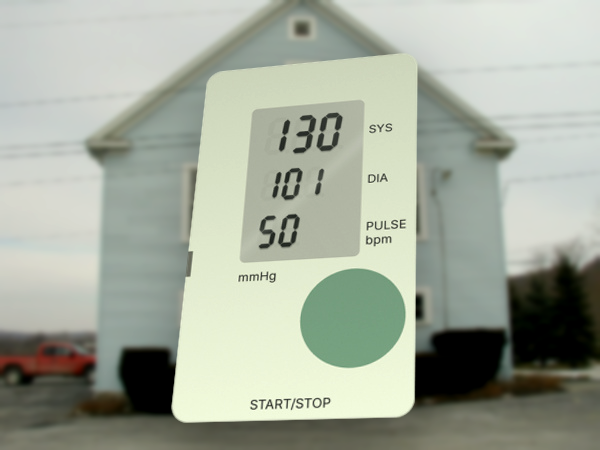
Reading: value=50 unit=bpm
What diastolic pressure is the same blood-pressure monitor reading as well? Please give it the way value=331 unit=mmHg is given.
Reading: value=101 unit=mmHg
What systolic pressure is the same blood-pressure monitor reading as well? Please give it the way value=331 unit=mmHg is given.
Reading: value=130 unit=mmHg
